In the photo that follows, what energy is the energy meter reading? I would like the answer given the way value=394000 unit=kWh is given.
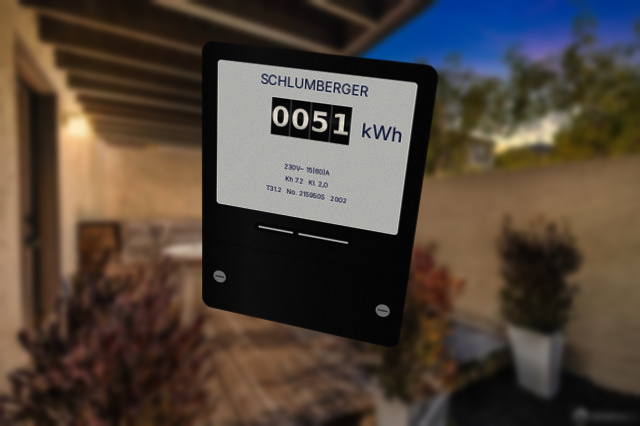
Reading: value=51 unit=kWh
